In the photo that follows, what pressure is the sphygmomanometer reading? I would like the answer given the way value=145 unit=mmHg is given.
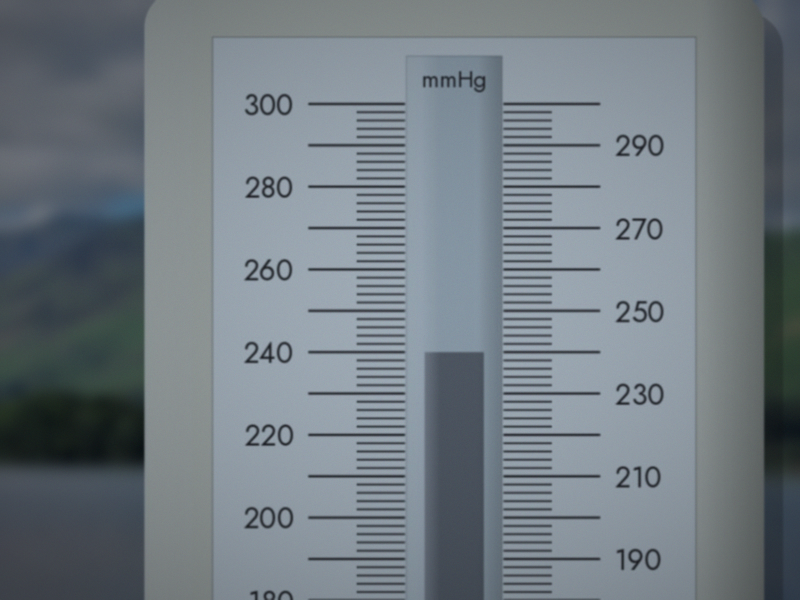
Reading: value=240 unit=mmHg
